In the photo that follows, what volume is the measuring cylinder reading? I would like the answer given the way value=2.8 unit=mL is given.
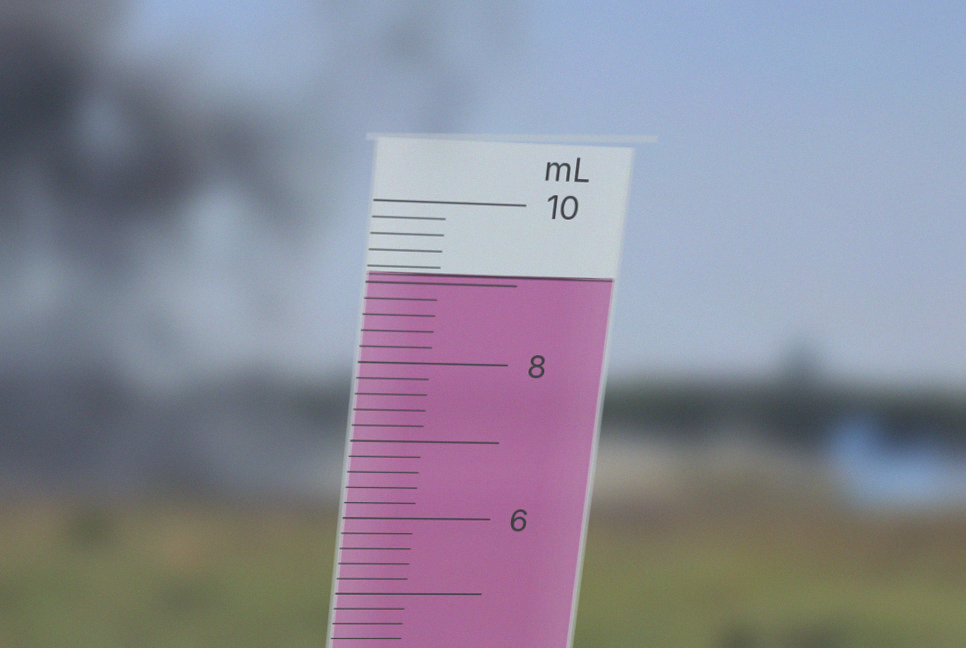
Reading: value=9.1 unit=mL
